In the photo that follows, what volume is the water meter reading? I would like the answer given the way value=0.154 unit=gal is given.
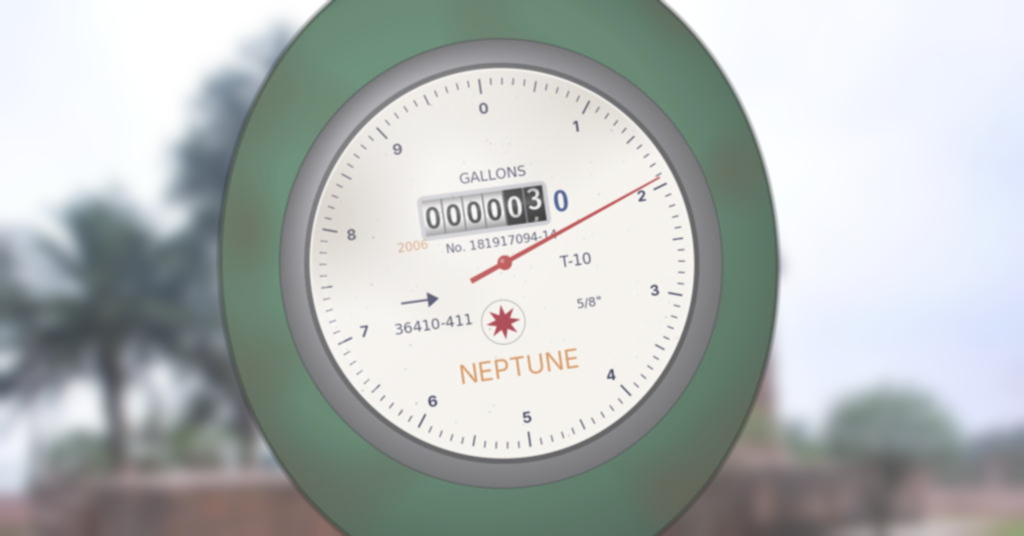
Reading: value=31.9 unit=gal
